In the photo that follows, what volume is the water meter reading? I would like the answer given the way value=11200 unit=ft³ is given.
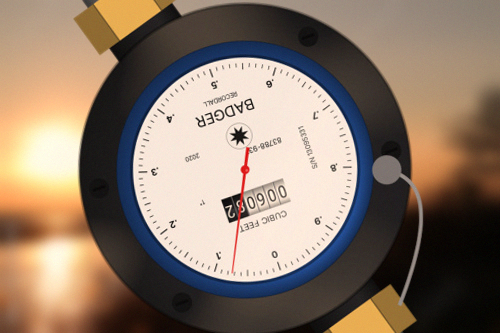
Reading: value=6082.07 unit=ft³
